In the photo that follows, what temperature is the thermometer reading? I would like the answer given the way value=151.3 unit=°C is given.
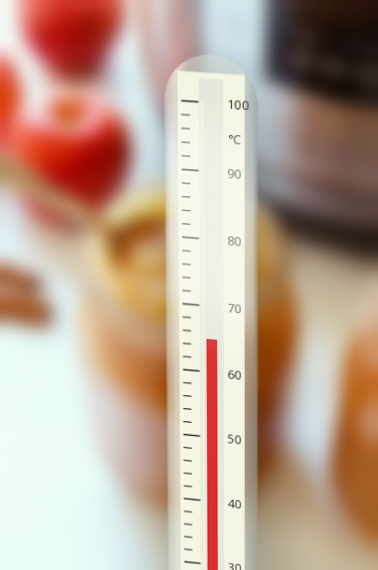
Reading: value=65 unit=°C
